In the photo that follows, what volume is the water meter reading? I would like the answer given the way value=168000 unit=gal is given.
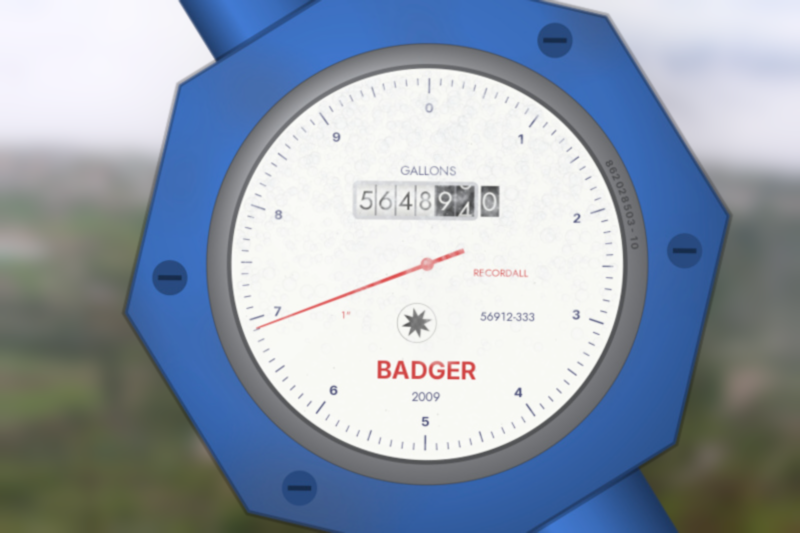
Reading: value=5648936.9 unit=gal
